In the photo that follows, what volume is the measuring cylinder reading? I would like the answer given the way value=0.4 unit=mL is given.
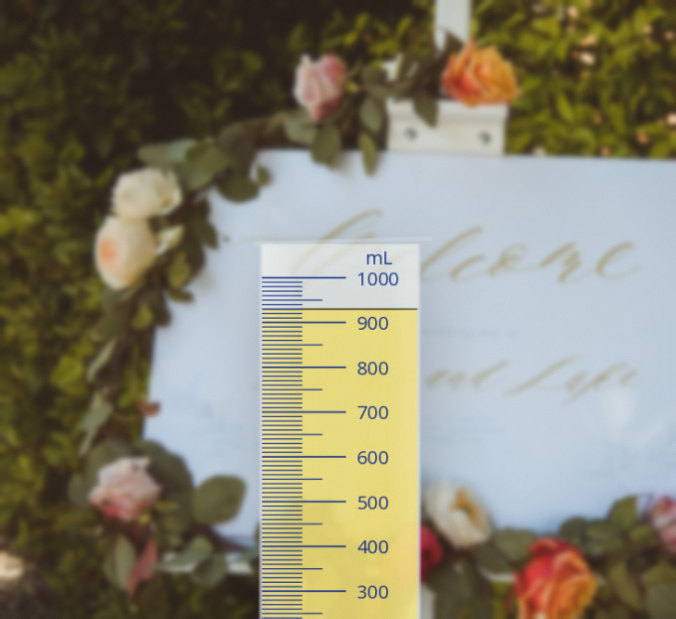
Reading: value=930 unit=mL
